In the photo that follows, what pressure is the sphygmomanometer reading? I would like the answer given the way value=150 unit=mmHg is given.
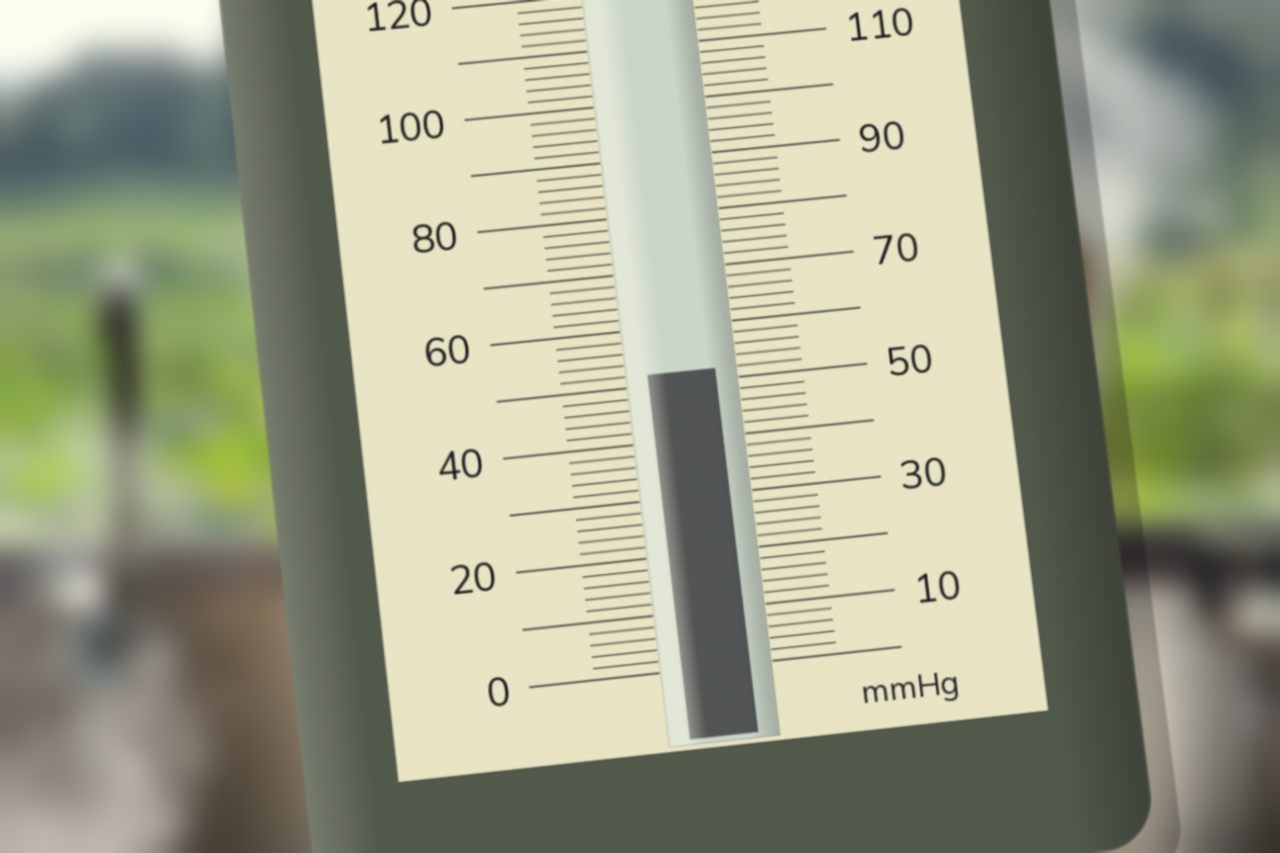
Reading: value=52 unit=mmHg
